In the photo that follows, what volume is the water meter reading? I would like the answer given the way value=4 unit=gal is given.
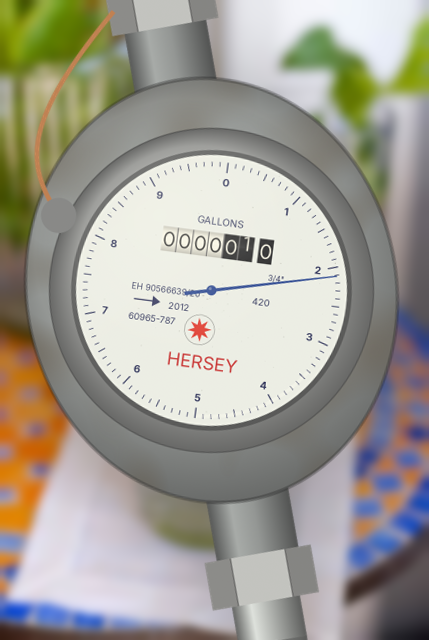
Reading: value=12.1 unit=gal
